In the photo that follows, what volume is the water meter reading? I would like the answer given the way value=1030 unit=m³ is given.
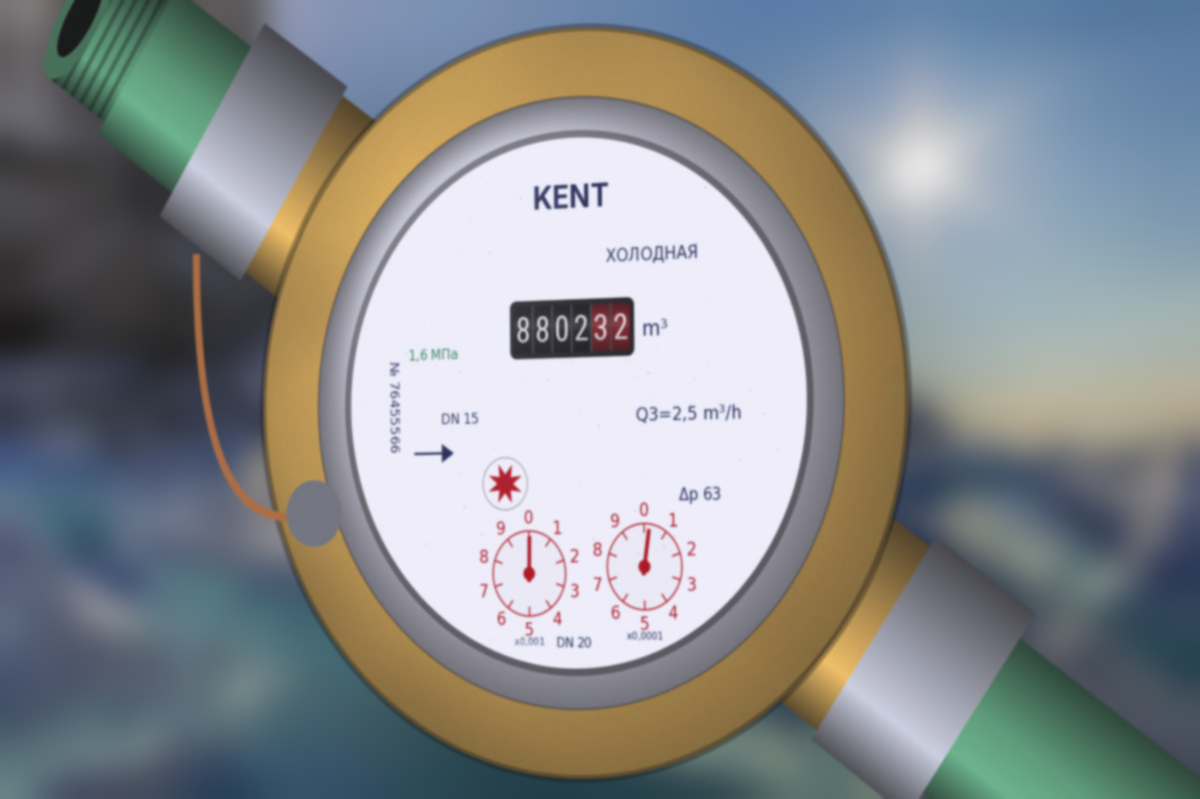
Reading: value=8802.3200 unit=m³
